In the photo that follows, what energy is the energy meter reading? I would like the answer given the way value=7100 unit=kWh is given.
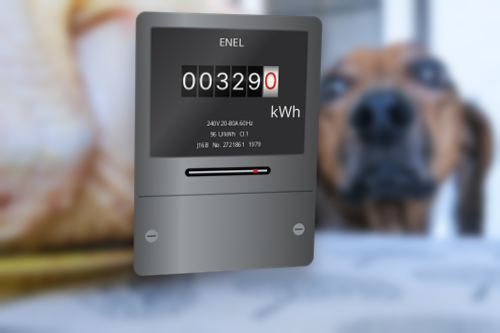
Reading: value=329.0 unit=kWh
